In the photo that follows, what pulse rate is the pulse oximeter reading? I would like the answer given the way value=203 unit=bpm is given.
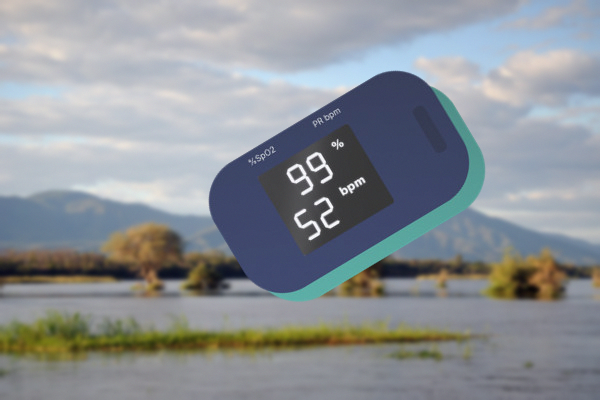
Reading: value=52 unit=bpm
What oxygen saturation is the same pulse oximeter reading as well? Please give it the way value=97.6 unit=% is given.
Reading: value=99 unit=%
